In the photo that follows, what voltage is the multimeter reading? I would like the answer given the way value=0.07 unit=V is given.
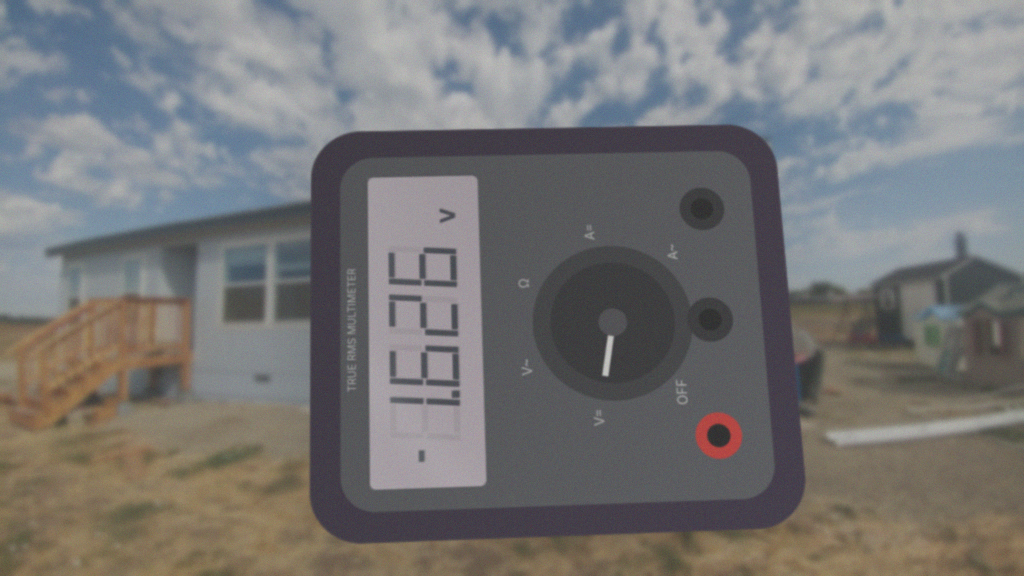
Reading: value=-1.626 unit=V
